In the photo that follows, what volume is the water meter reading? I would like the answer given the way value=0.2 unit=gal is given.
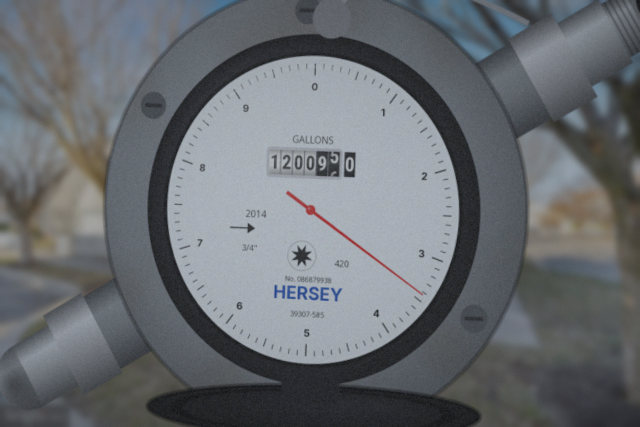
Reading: value=1200953.4 unit=gal
